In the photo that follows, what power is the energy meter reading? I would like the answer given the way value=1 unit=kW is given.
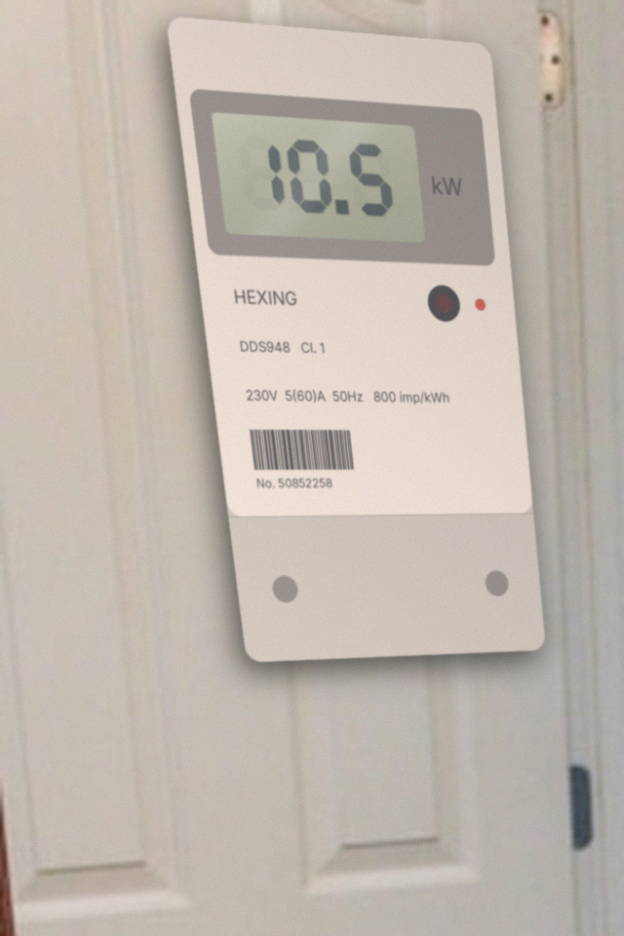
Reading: value=10.5 unit=kW
